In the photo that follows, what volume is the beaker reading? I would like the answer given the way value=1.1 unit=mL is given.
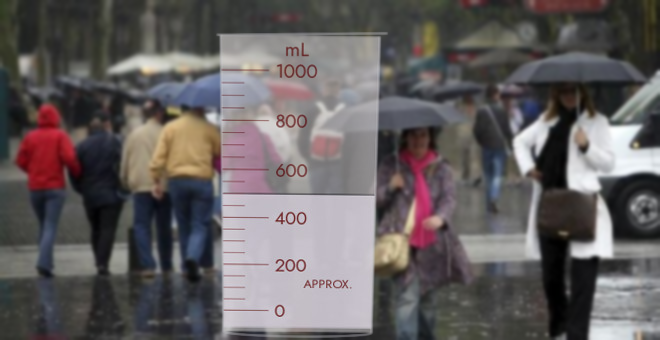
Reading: value=500 unit=mL
